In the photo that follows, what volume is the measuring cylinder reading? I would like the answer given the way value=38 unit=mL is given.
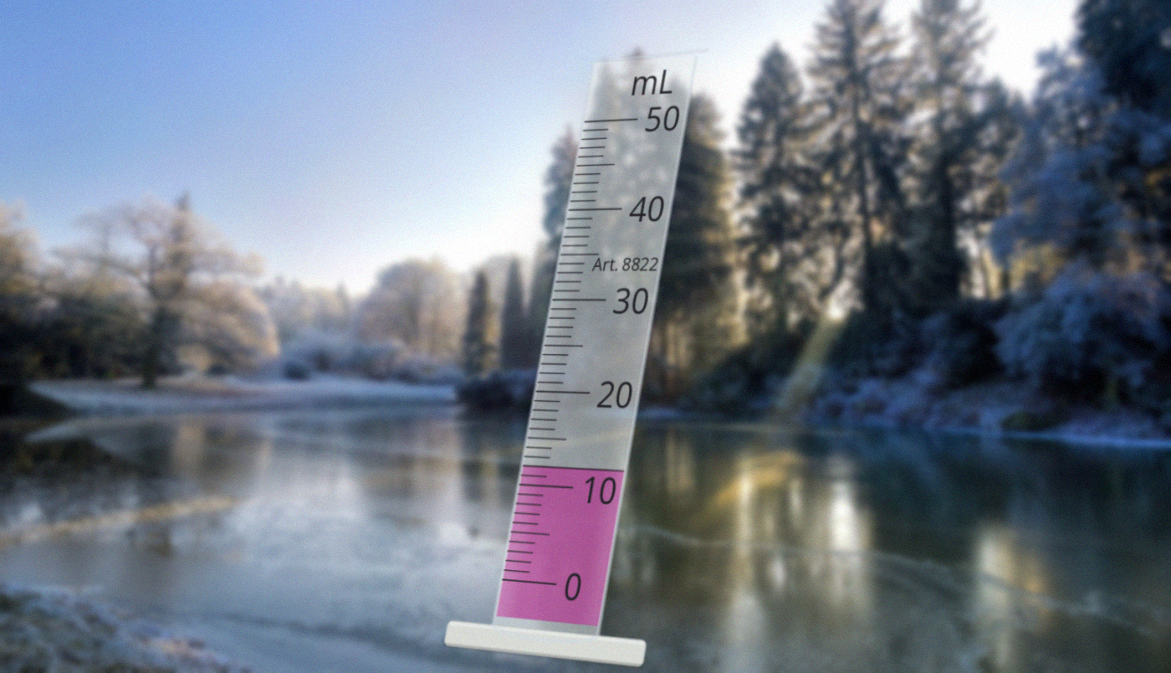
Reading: value=12 unit=mL
